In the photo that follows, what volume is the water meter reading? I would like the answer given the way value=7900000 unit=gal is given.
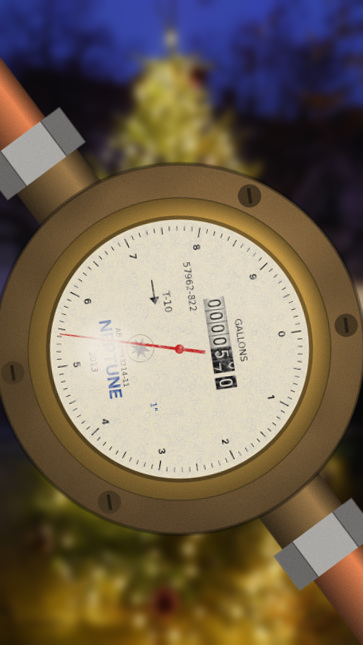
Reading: value=565.4 unit=gal
